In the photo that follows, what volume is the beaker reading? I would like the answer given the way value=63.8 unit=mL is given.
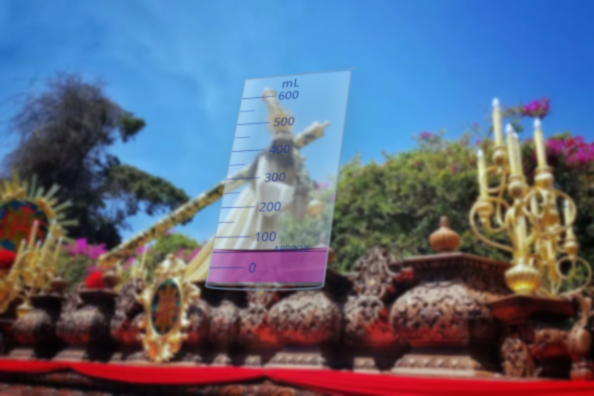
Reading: value=50 unit=mL
